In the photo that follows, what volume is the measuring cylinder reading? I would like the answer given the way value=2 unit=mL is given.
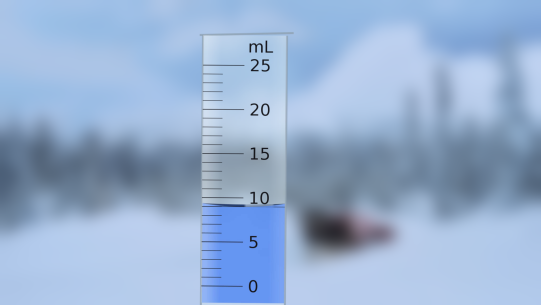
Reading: value=9 unit=mL
